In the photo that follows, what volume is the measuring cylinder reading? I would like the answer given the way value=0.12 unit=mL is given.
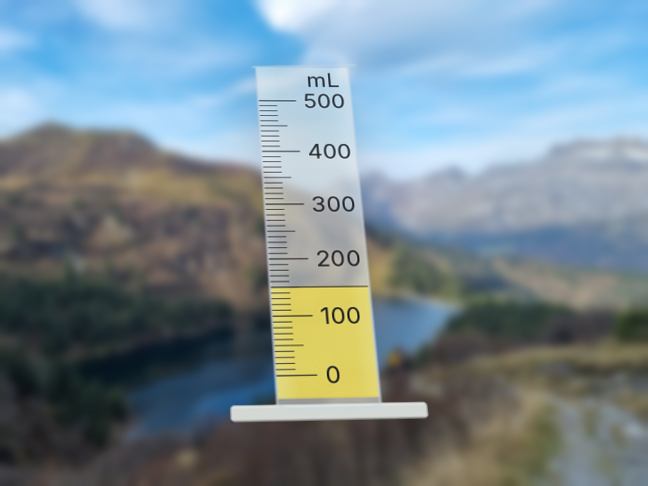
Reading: value=150 unit=mL
